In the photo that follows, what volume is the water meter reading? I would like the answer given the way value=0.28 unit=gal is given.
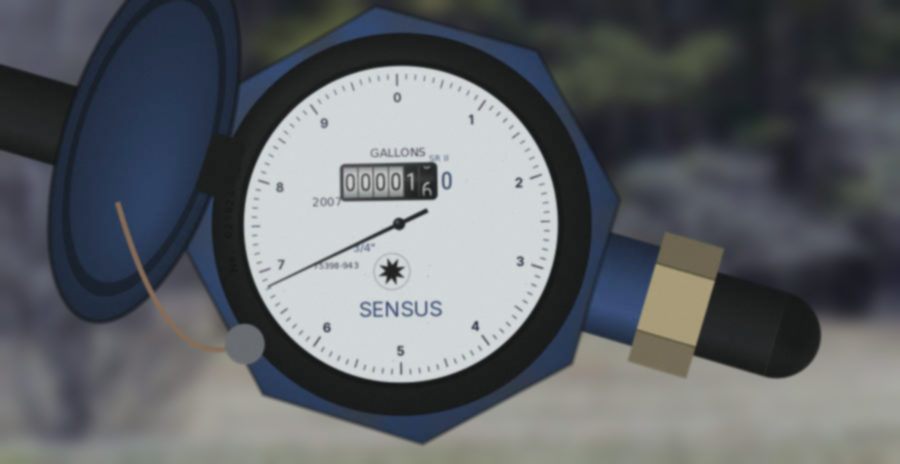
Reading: value=156.8 unit=gal
